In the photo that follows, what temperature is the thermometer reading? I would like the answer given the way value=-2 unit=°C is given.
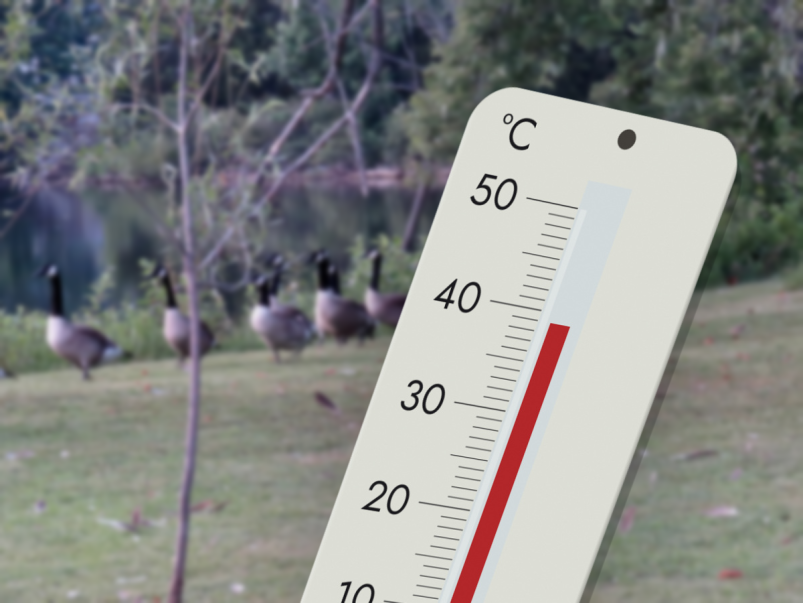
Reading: value=39 unit=°C
